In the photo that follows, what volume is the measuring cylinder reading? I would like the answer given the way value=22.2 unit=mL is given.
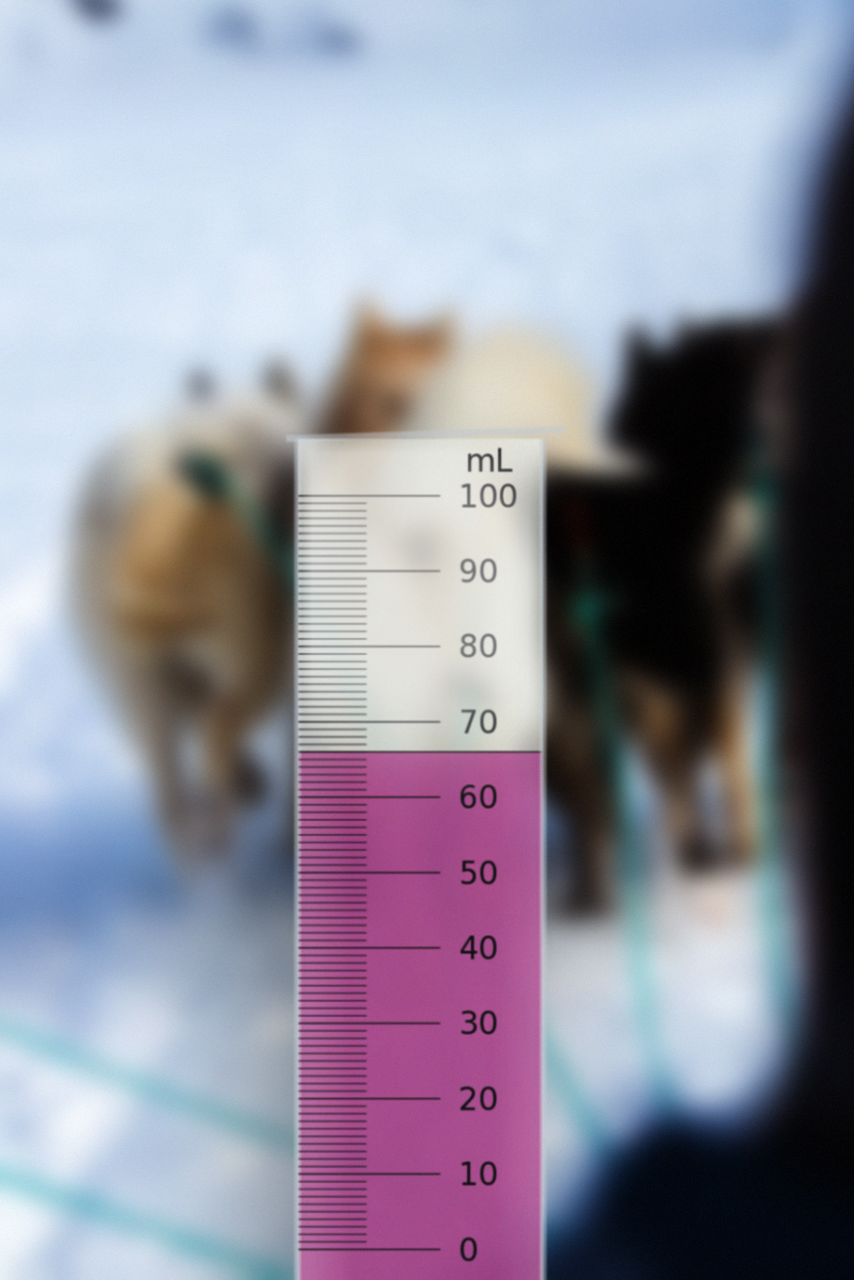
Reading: value=66 unit=mL
